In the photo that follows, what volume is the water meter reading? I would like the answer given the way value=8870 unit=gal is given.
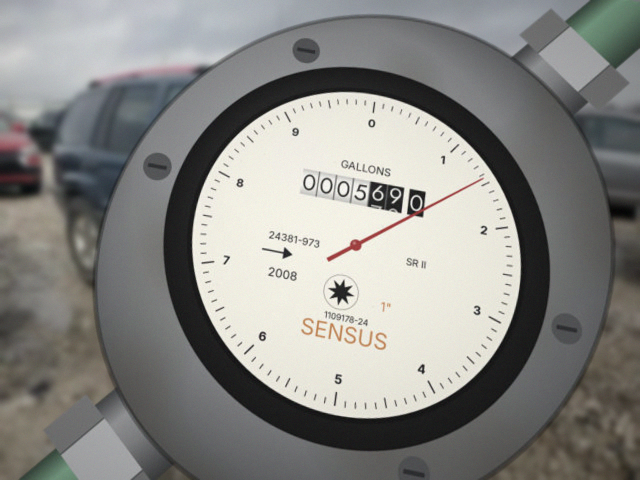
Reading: value=5691.4 unit=gal
